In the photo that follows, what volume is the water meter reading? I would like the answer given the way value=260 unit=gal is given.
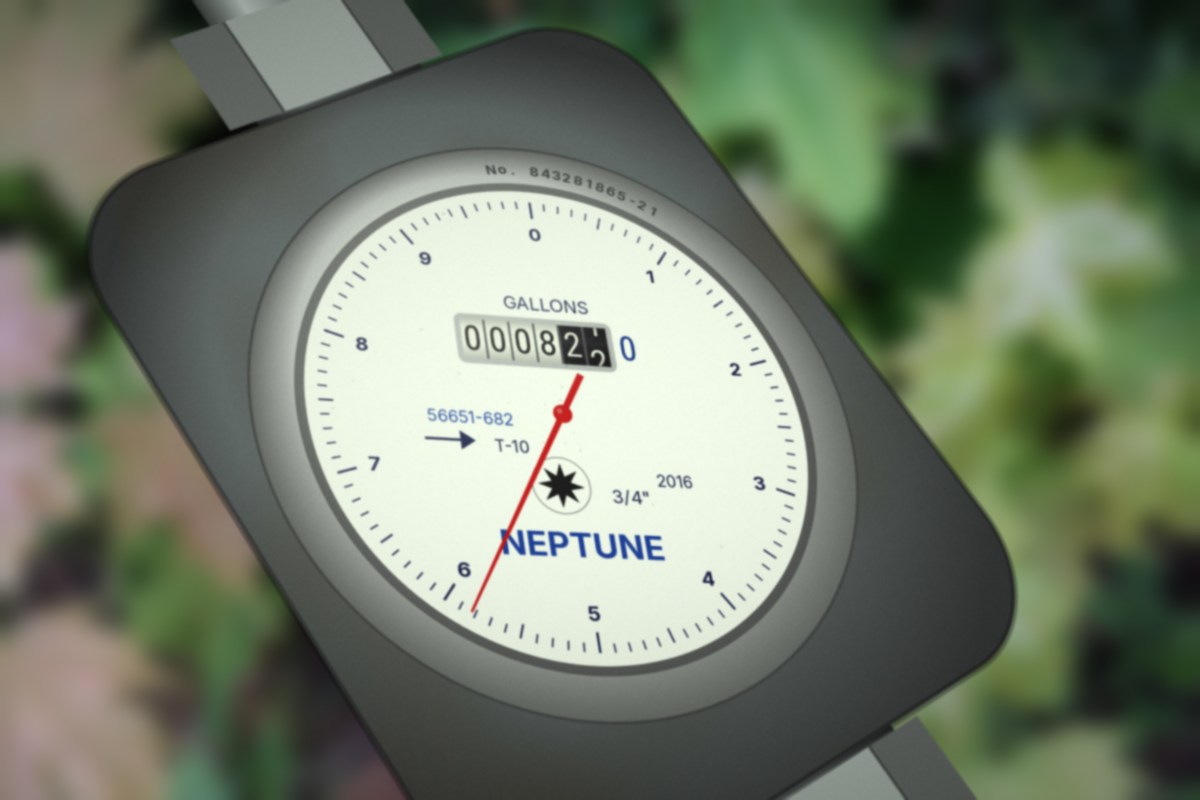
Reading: value=8215.8 unit=gal
